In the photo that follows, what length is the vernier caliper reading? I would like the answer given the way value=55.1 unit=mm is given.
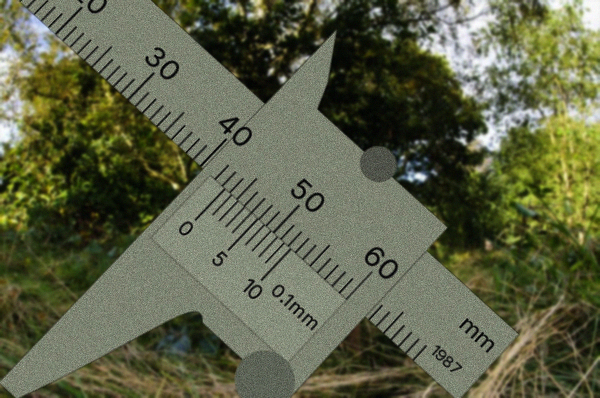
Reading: value=43.4 unit=mm
